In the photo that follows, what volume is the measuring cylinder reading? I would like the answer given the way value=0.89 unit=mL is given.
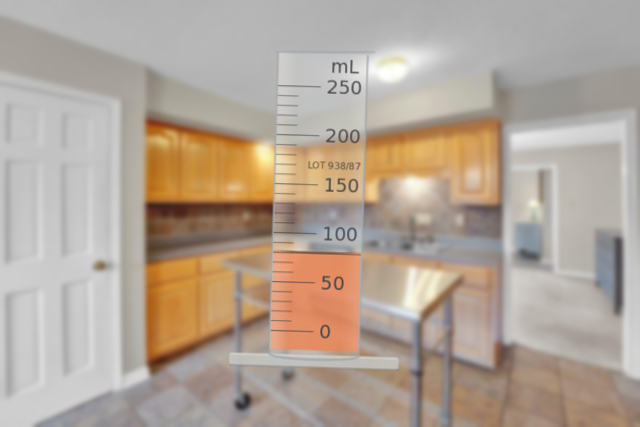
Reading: value=80 unit=mL
